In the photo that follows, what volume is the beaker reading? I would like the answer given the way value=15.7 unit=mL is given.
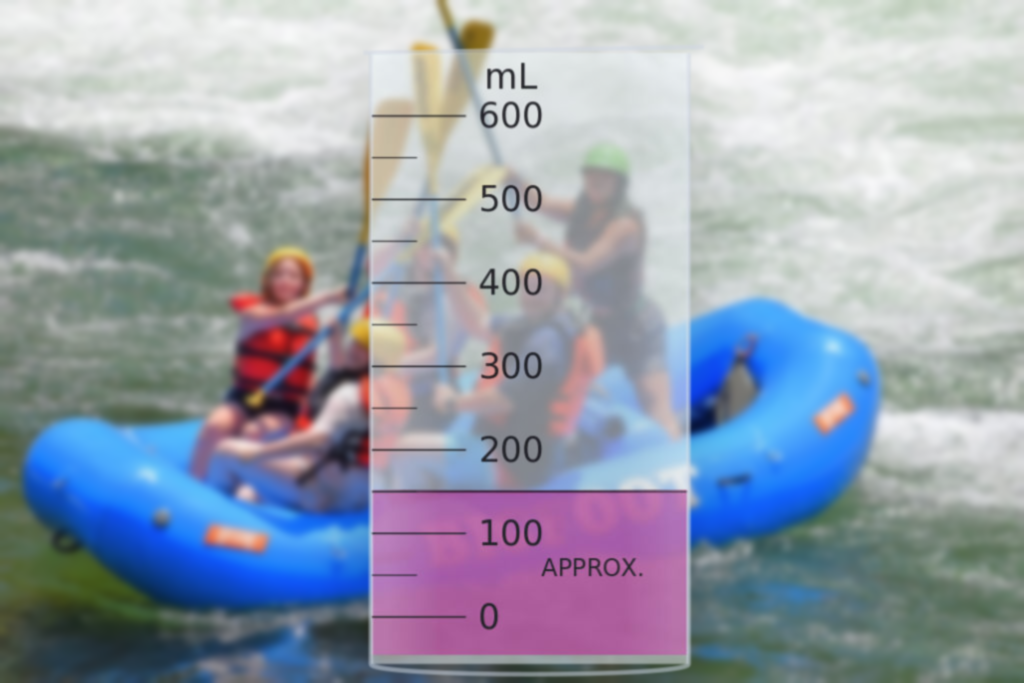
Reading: value=150 unit=mL
